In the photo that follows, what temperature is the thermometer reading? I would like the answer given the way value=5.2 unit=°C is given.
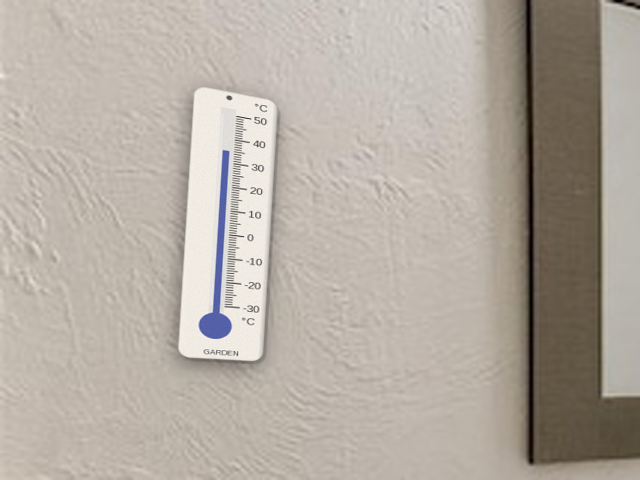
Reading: value=35 unit=°C
